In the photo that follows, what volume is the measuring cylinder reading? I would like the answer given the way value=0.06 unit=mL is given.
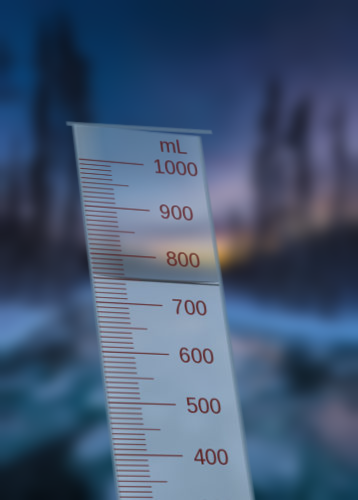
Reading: value=750 unit=mL
